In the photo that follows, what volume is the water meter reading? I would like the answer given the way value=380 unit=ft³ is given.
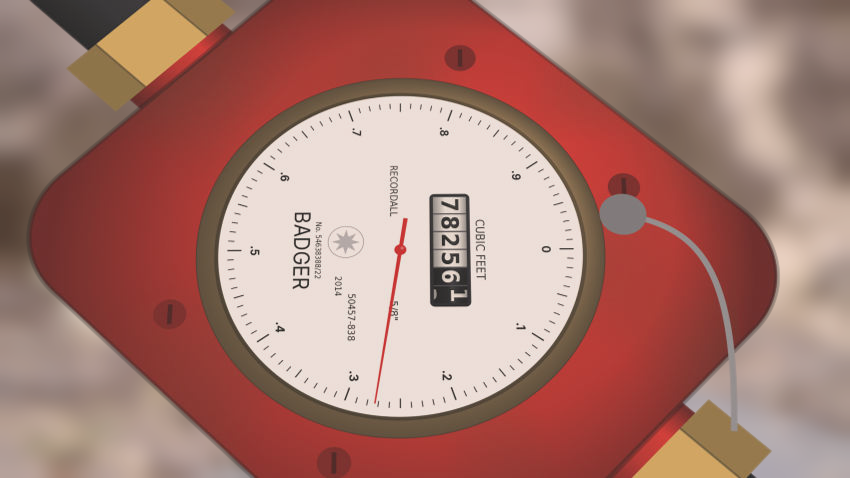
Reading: value=782561.27 unit=ft³
